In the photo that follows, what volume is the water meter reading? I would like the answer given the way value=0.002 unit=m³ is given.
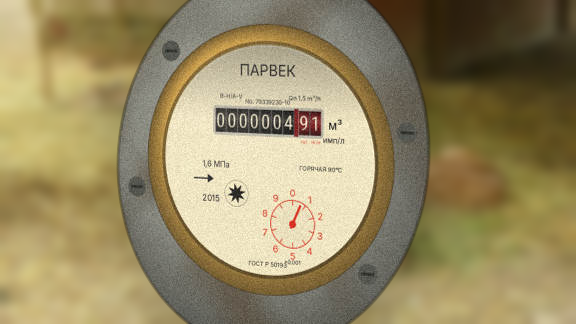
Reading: value=4.910 unit=m³
